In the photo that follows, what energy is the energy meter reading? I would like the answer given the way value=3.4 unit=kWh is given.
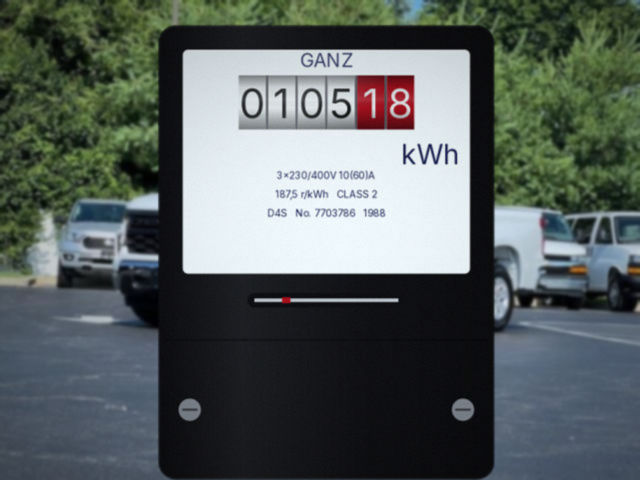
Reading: value=105.18 unit=kWh
